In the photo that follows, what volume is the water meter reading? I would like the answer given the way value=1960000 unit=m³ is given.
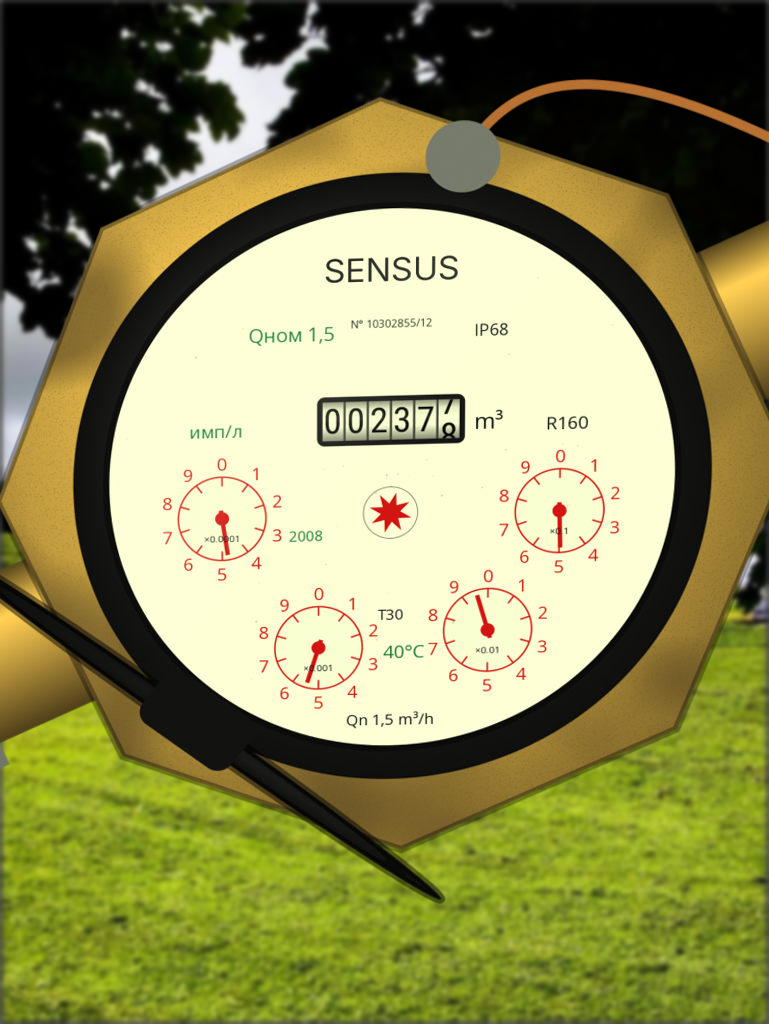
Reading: value=2377.4954 unit=m³
